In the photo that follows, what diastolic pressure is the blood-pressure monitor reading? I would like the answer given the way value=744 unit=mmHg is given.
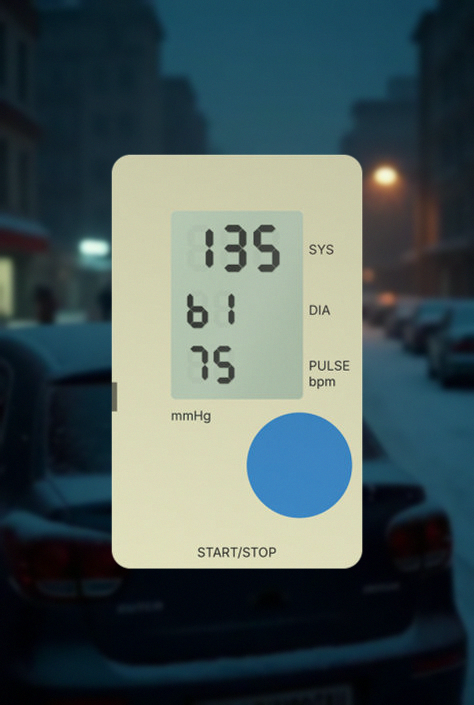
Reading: value=61 unit=mmHg
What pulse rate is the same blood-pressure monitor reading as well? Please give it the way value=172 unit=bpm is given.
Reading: value=75 unit=bpm
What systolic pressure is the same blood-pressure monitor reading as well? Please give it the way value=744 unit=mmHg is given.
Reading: value=135 unit=mmHg
